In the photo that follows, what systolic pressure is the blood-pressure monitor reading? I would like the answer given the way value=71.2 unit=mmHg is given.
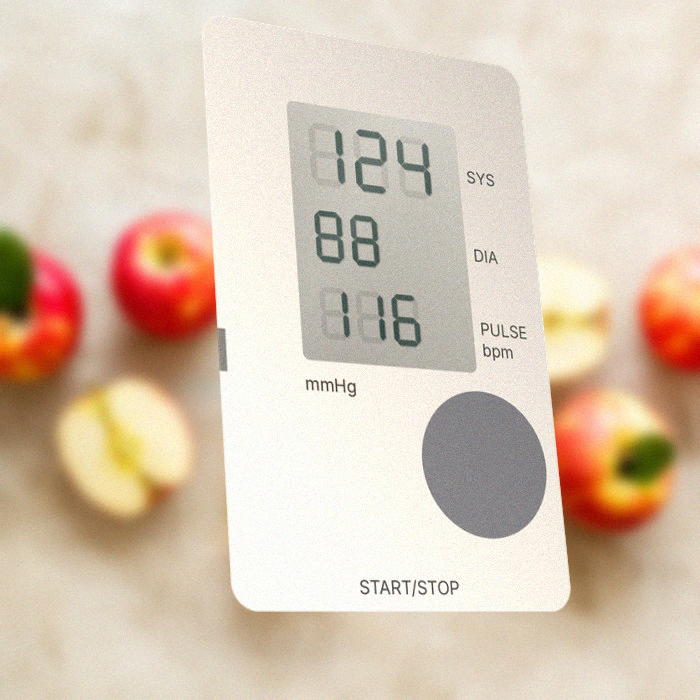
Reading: value=124 unit=mmHg
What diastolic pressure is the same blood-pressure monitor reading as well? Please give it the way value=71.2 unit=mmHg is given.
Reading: value=88 unit=mmHg
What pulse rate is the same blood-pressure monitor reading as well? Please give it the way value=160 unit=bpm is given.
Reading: value=116 unit=bpm
